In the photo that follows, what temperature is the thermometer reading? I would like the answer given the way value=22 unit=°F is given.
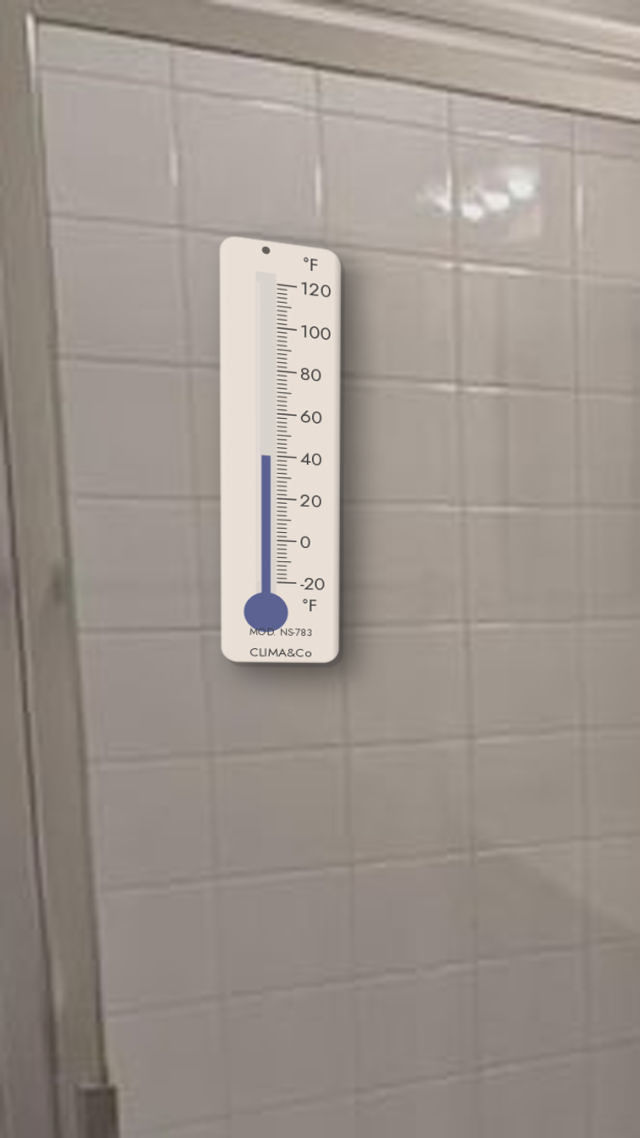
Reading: value=40 unit=°F
